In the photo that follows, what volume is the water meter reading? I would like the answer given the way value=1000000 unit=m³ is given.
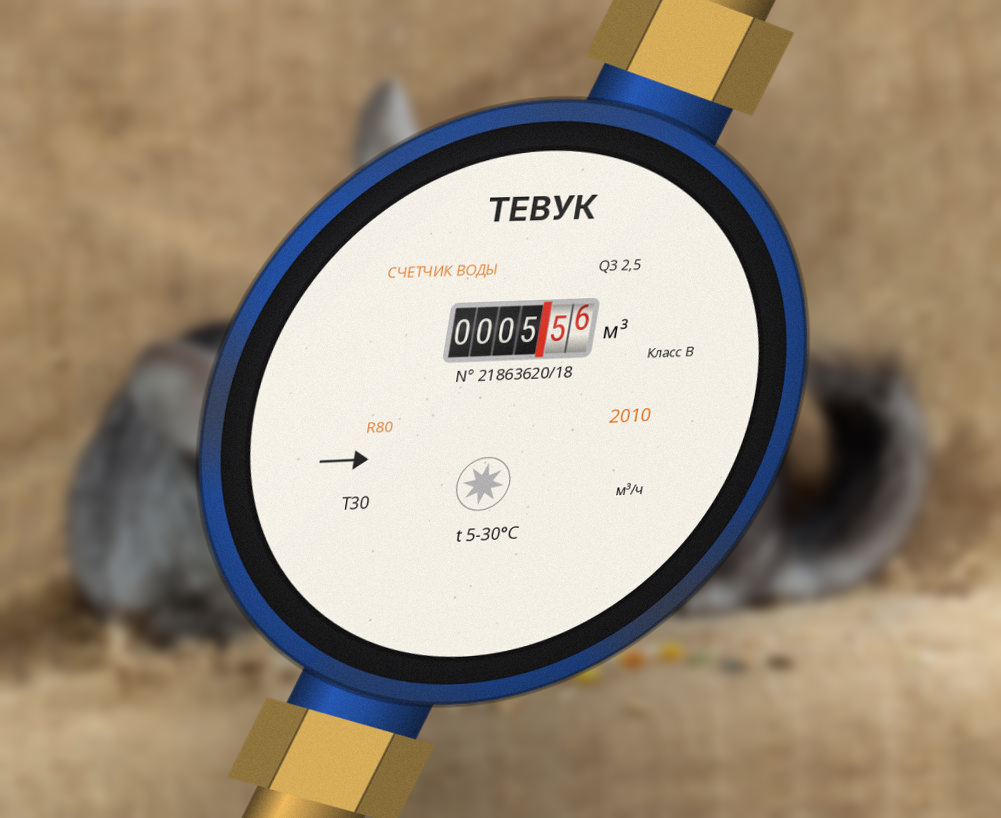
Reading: value=5.56 unit=m³
